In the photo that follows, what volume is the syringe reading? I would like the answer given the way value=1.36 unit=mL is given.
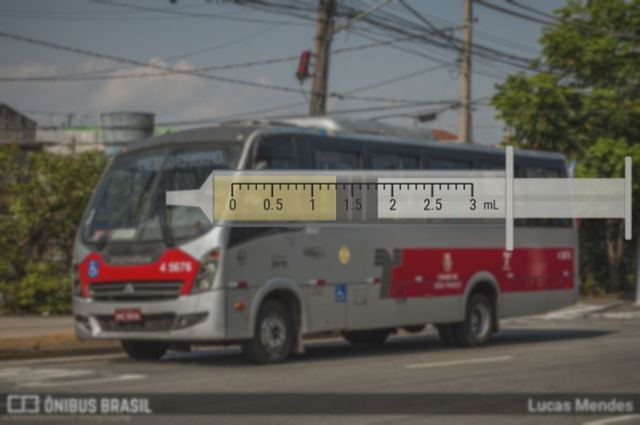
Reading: value=1.3 unit=mL
